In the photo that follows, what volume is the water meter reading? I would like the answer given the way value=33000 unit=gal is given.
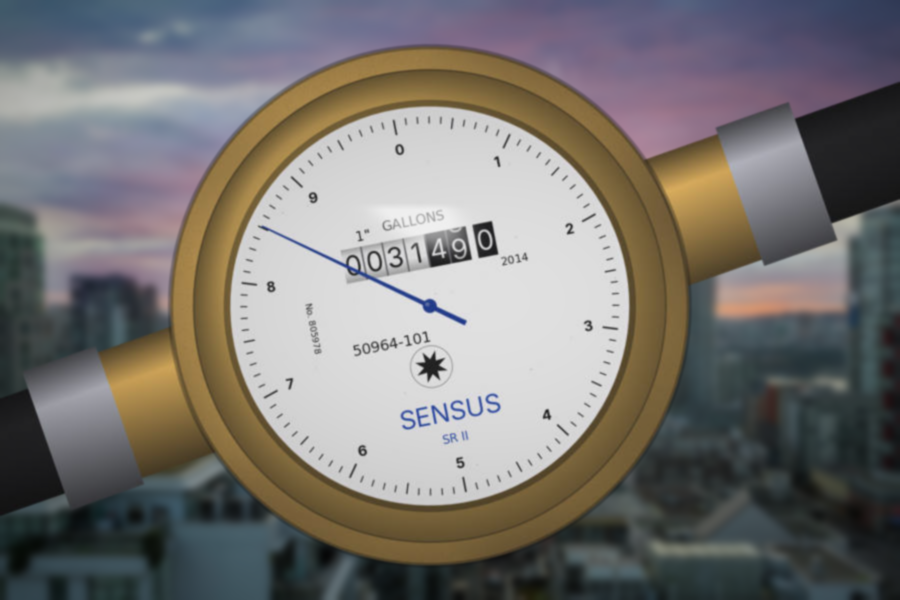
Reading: value=31488.5 unit=gal
